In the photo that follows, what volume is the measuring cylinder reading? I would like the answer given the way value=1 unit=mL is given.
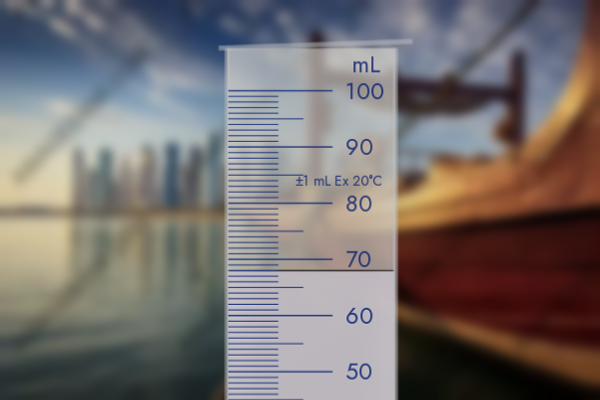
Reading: value=68 unit=mL
